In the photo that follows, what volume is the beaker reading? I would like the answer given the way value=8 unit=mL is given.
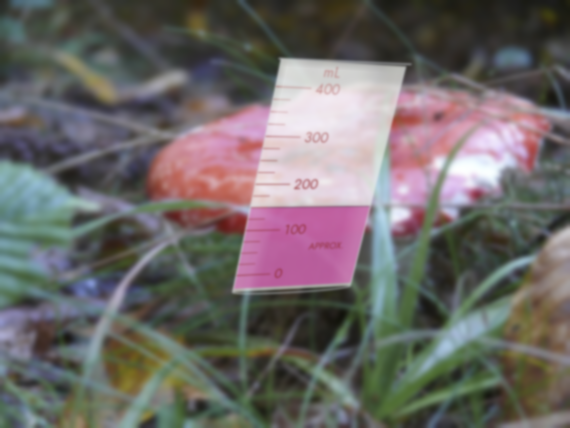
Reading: value=150 unit=mL
